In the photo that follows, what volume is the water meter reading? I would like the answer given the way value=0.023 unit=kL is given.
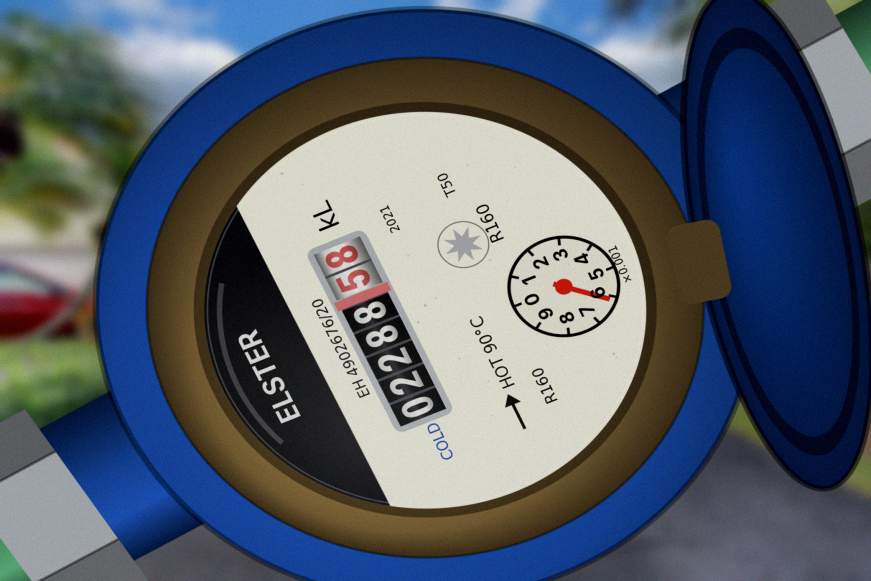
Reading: value=2288.586 unit=kL
